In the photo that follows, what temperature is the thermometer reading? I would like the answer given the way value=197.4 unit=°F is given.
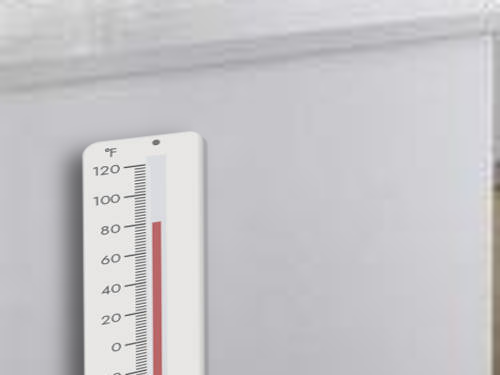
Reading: value=80 unit=°F
